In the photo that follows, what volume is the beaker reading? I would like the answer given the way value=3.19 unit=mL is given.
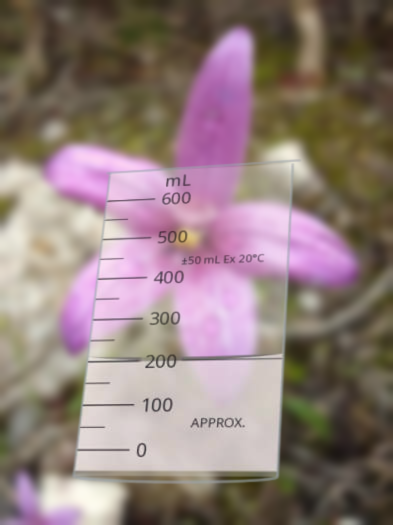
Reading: value=200 unit=mL
